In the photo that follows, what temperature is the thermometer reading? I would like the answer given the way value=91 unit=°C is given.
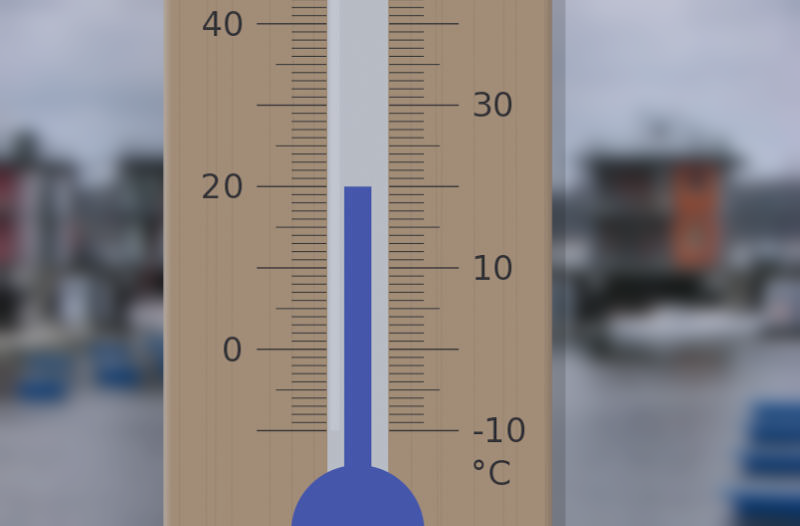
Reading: value=20 unit=°C
